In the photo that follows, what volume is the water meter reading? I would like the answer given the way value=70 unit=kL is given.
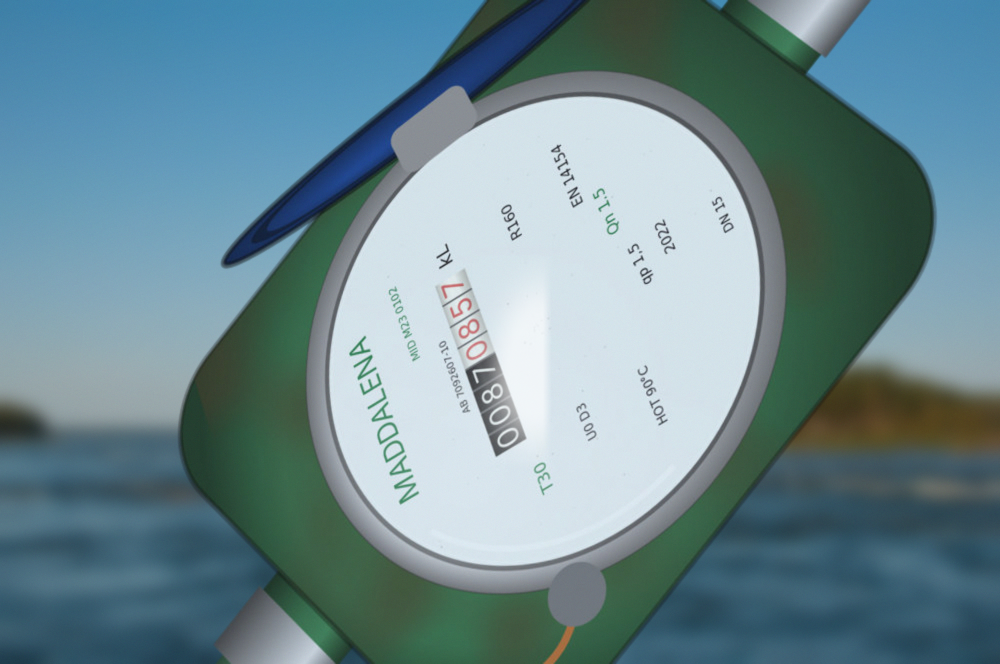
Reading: value=87.0857 unit=kL
